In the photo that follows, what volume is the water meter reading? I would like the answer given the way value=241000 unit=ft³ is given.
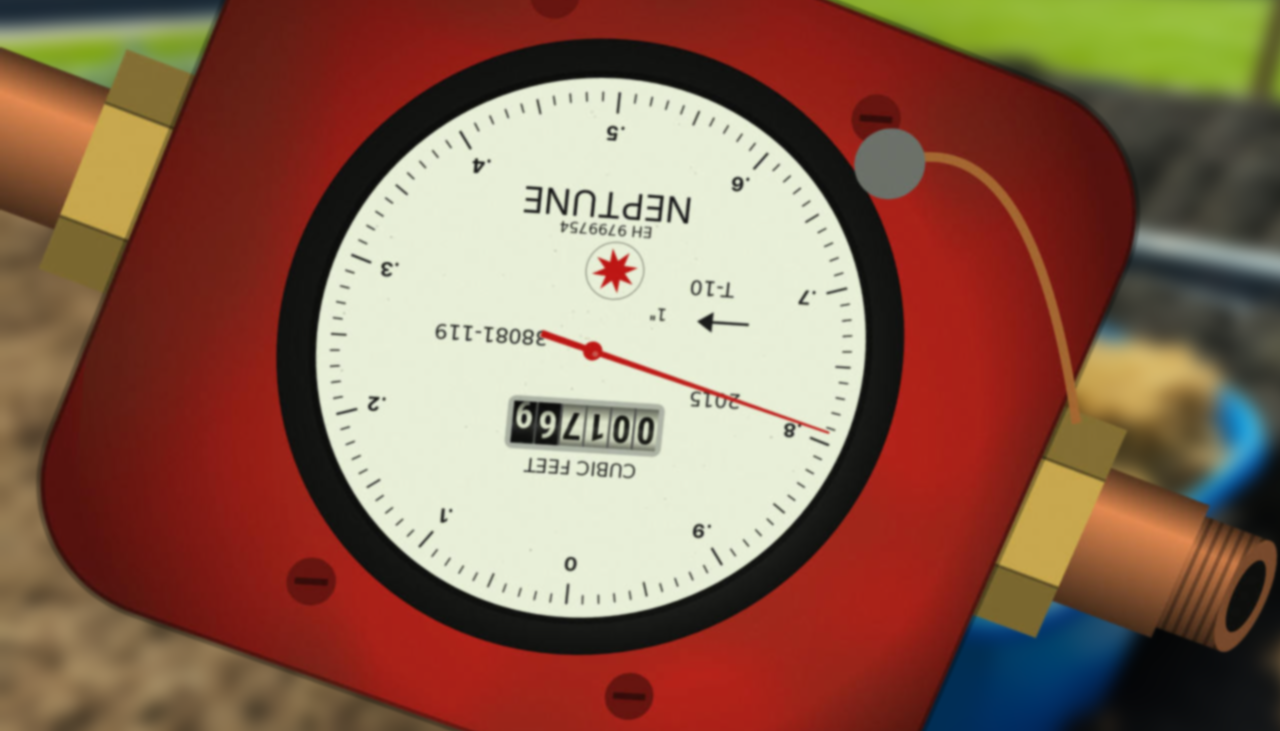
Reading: value=1768.79 unit=ft³
